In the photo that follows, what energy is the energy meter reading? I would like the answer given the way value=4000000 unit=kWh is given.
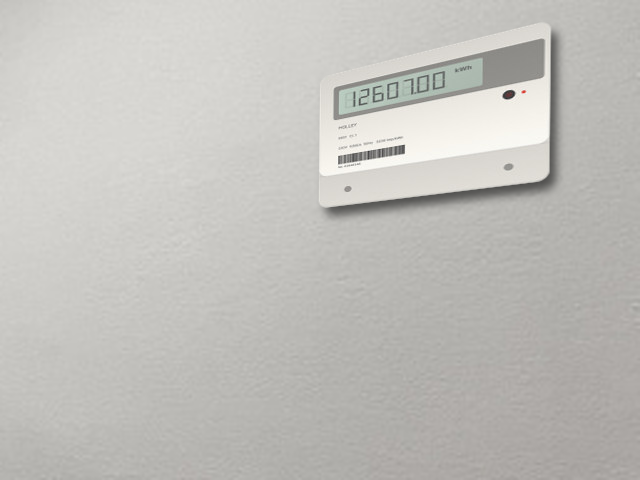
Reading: value=12607.00 unit=kWh
